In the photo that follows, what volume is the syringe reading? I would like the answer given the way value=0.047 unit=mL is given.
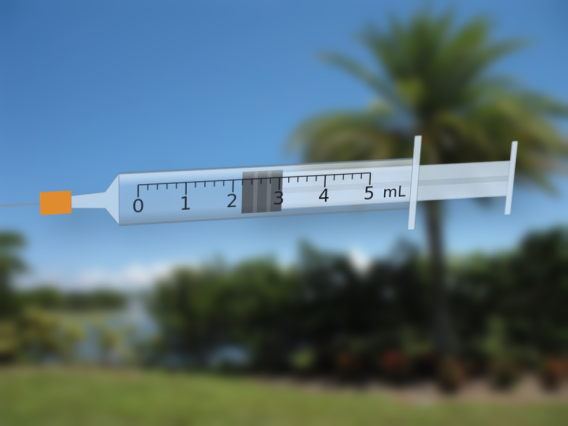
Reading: value=2.2 unit=mL
